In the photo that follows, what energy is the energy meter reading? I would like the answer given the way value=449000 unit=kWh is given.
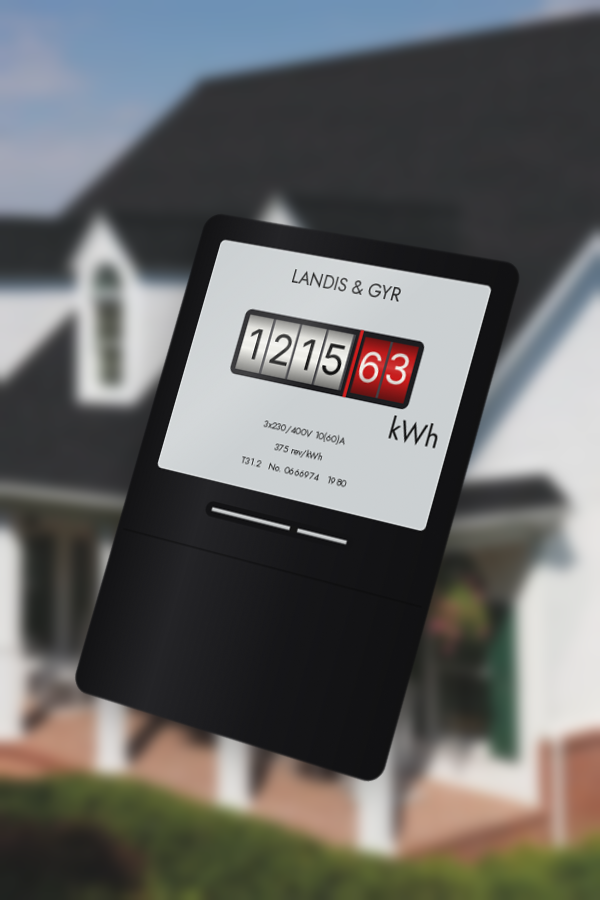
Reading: value=1215.63 unit=kWh
